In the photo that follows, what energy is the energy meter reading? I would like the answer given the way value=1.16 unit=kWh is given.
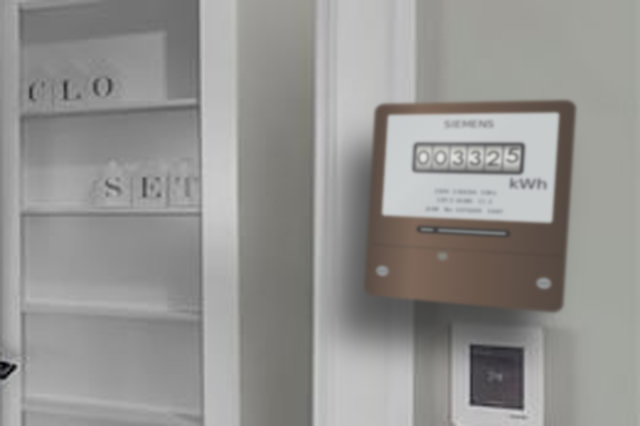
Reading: value=3325 unit=kWh
